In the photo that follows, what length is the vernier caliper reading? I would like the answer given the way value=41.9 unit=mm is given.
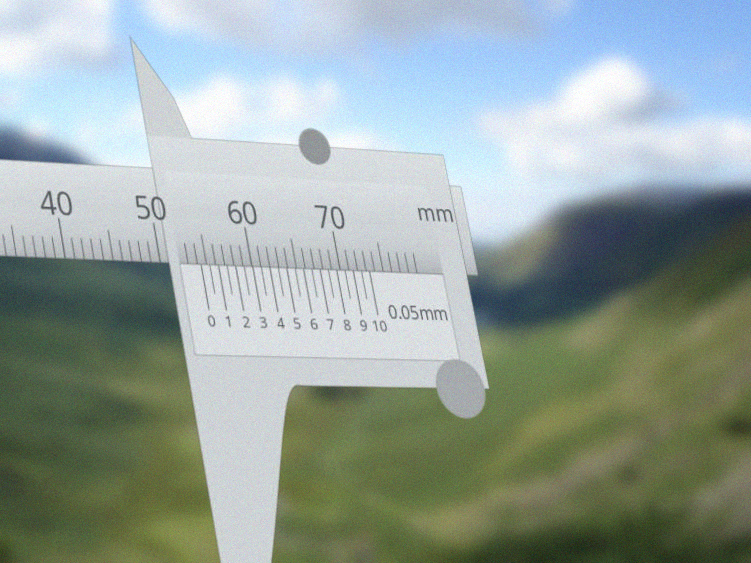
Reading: value=54.4 unit=mm
